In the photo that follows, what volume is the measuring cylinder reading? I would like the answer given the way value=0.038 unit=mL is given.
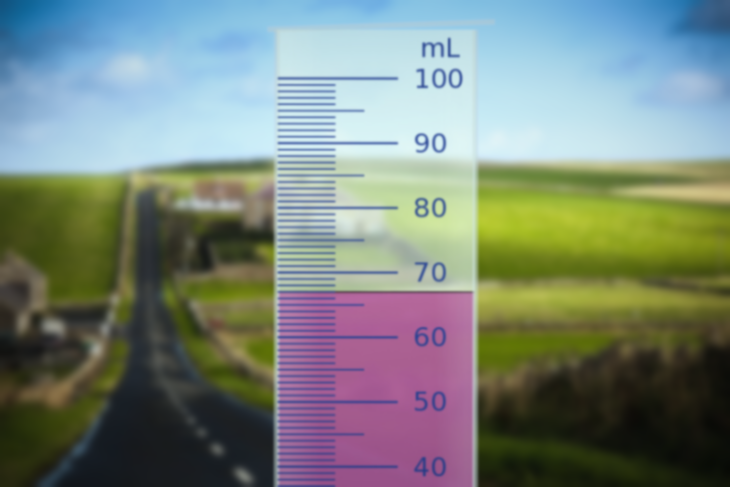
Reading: value=67 unit=mL
